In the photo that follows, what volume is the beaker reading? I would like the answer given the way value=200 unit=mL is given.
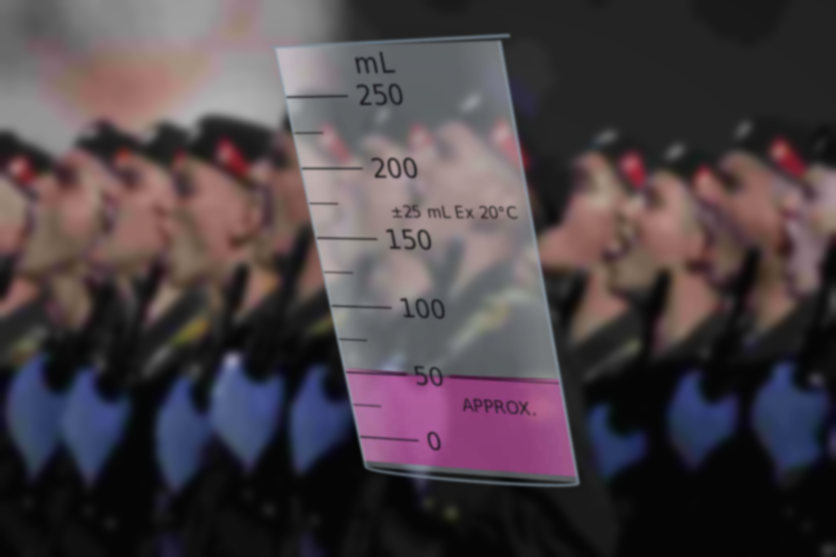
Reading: value=50 unit=mL
